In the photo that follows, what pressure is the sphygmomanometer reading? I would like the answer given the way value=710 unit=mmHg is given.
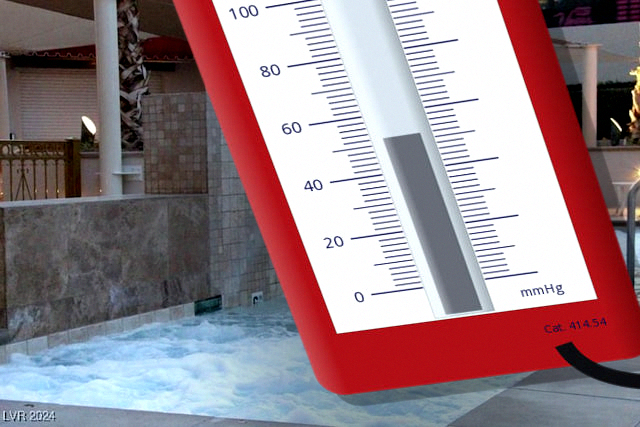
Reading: value=52 unit=mmHg
